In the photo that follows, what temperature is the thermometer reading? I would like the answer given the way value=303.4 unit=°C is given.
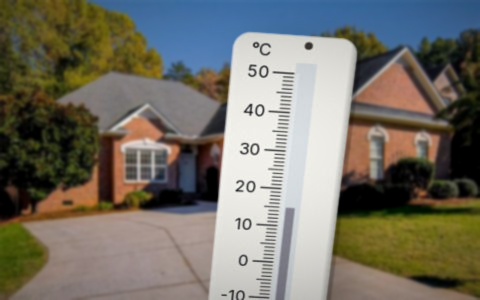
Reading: value=15 unit=°C
